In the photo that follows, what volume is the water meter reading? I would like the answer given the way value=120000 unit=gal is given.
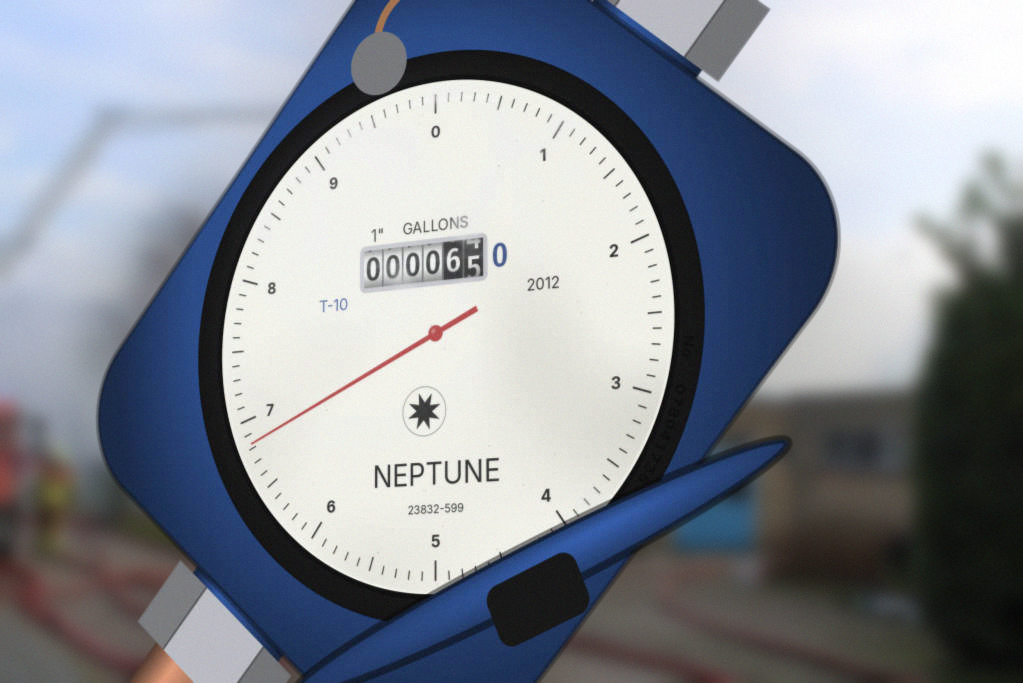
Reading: value=646.8 unit=gal
